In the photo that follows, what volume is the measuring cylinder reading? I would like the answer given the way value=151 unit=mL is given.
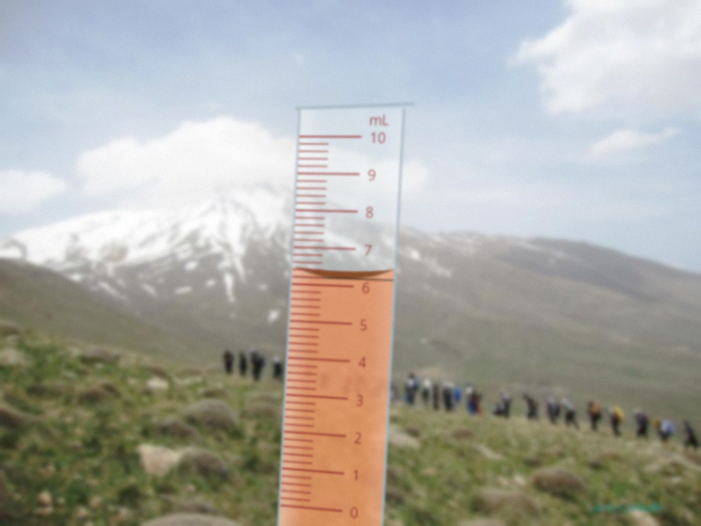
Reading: value=6.2 unit=mL
